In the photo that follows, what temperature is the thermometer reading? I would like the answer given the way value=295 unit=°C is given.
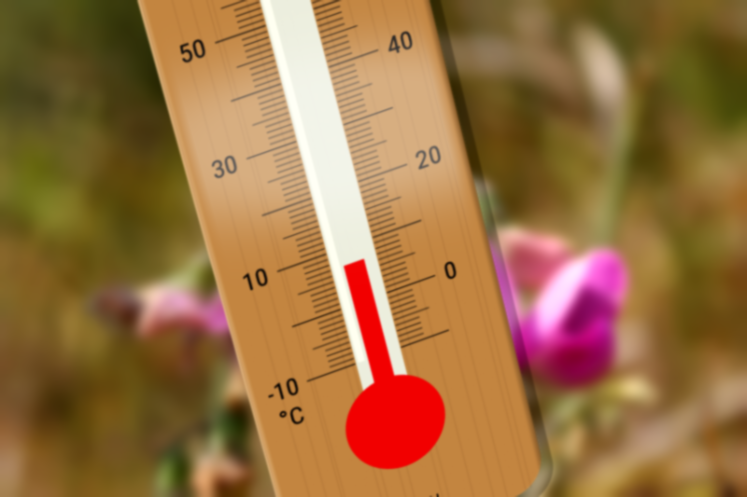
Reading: value=7 unit=°C
